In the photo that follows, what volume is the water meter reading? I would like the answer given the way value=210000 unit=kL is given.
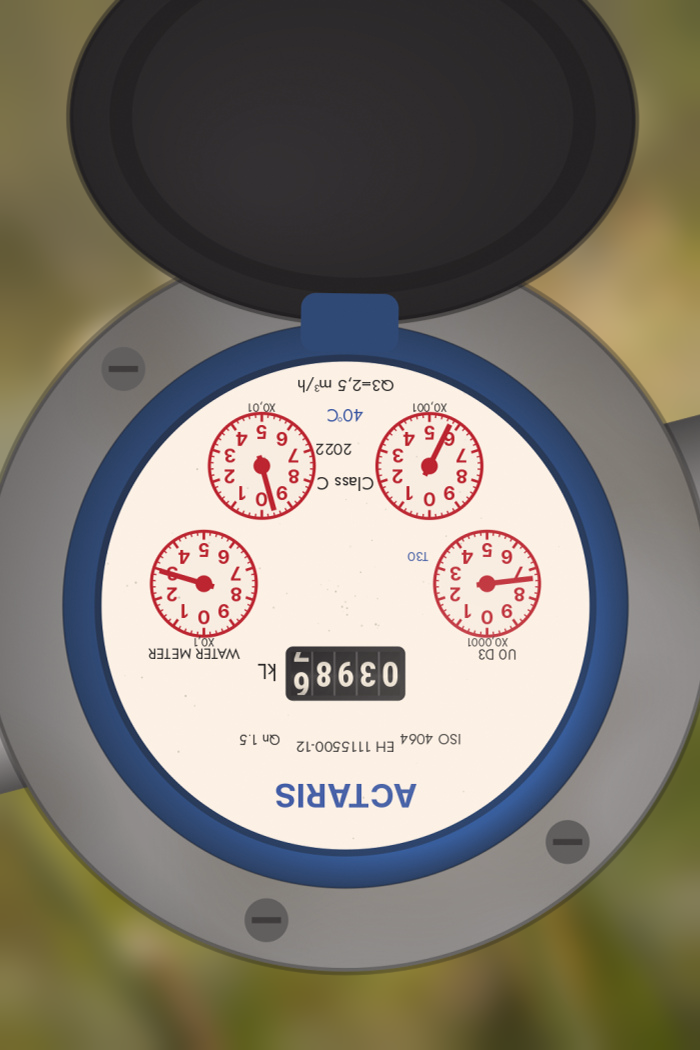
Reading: value=3986.2957 unit=kL
